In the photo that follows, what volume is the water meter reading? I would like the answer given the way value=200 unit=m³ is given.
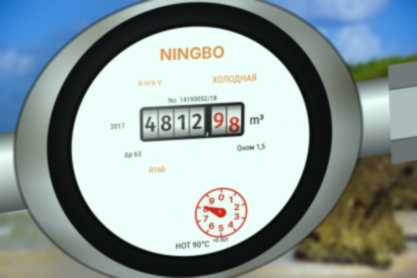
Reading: value=4812.978 unit=m³
